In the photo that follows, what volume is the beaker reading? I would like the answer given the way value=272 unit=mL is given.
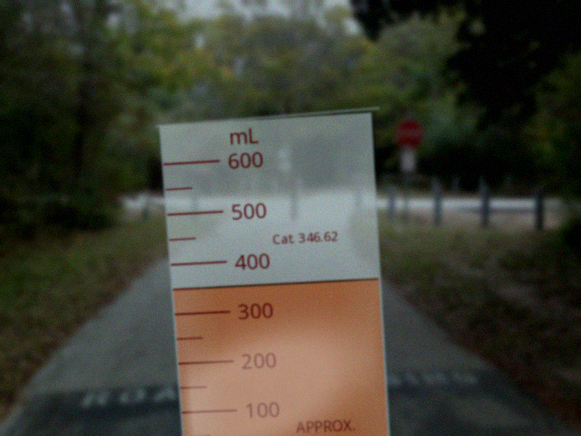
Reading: value=350 unit=mL
